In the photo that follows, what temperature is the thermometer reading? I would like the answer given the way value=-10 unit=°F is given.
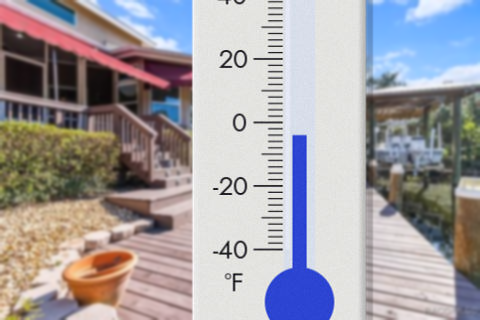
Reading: value=-4 unit=°F
